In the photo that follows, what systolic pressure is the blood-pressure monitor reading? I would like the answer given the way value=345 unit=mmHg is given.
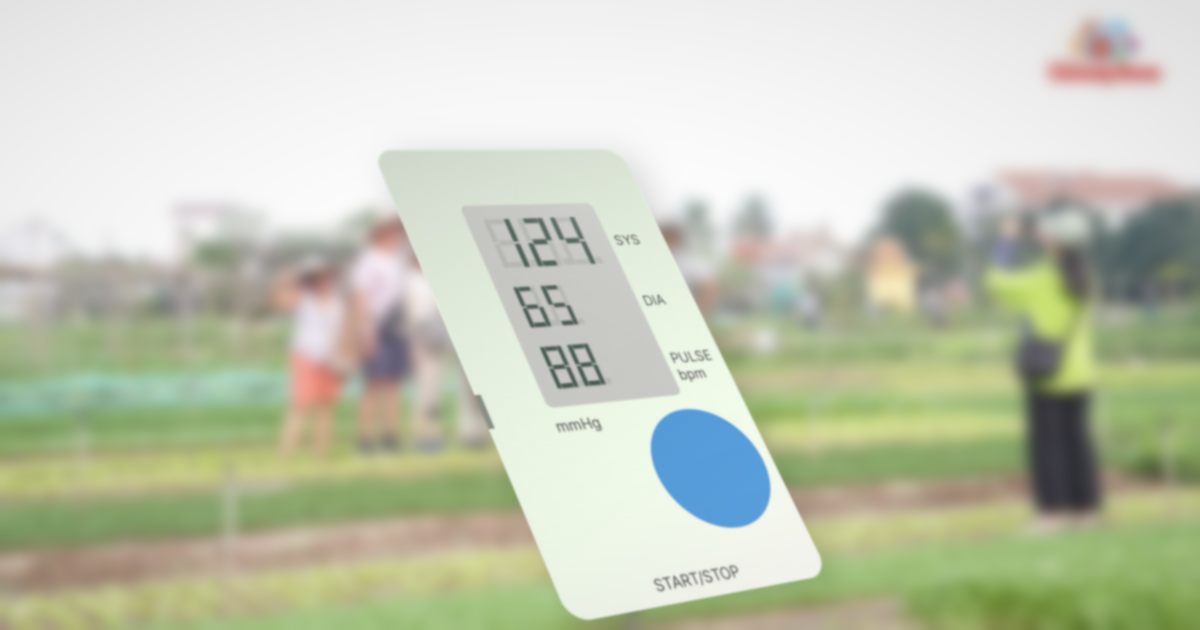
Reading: value=124 unit=mmHg
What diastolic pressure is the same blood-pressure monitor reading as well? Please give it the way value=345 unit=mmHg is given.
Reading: value=65 unit=mmHg
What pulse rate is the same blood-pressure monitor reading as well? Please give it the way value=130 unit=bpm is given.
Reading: value=88 unit=bpm
